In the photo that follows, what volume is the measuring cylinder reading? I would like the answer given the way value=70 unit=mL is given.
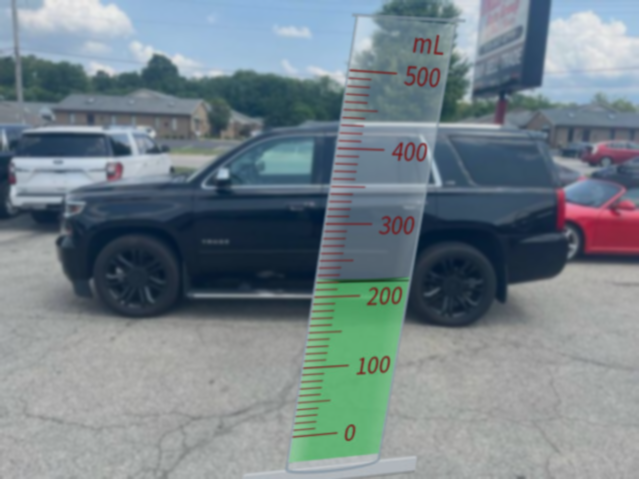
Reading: value=220 unit=mL
